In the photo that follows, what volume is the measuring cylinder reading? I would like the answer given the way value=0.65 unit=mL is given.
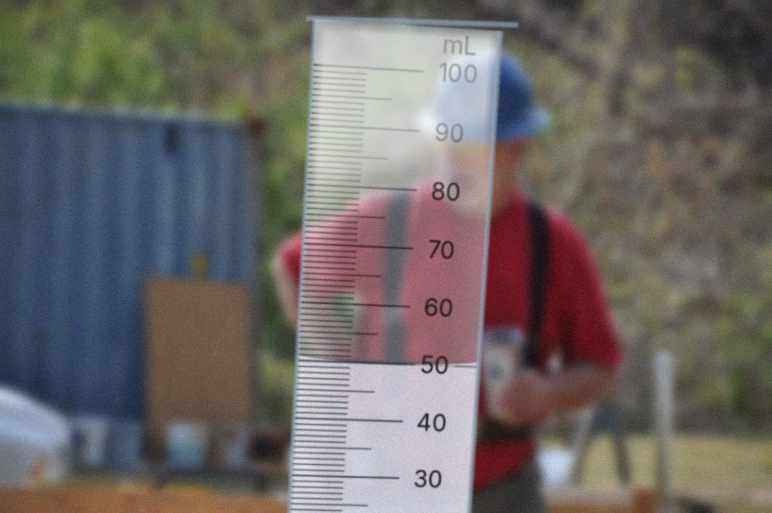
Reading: value=50 unit=mL
